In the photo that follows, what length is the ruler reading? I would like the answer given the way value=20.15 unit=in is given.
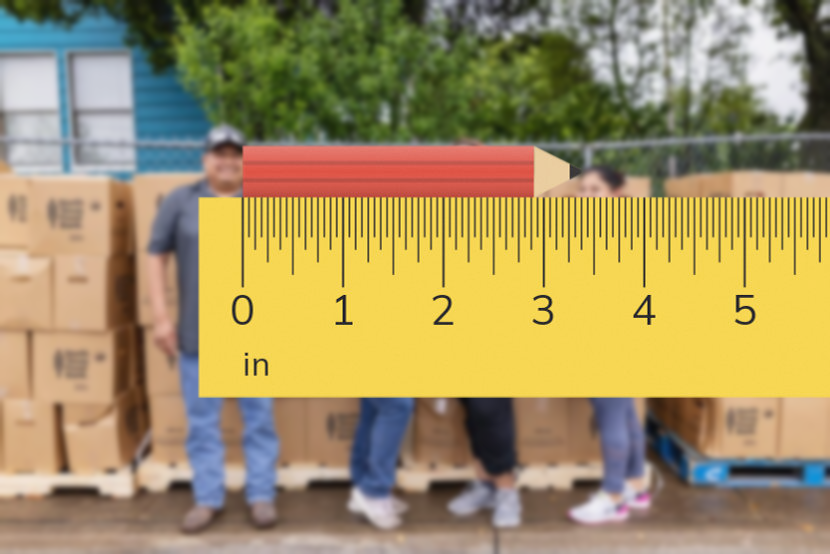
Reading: value=3.375 unit=in
